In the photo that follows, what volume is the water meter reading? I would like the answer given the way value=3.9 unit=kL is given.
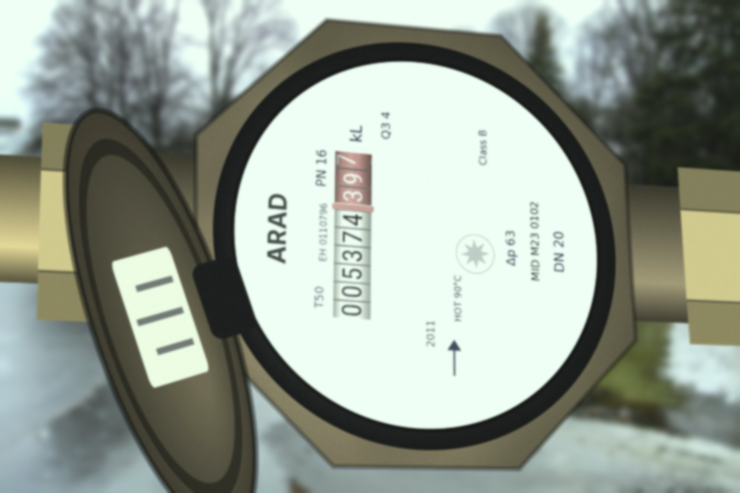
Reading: value=5374.397 unit=kL
